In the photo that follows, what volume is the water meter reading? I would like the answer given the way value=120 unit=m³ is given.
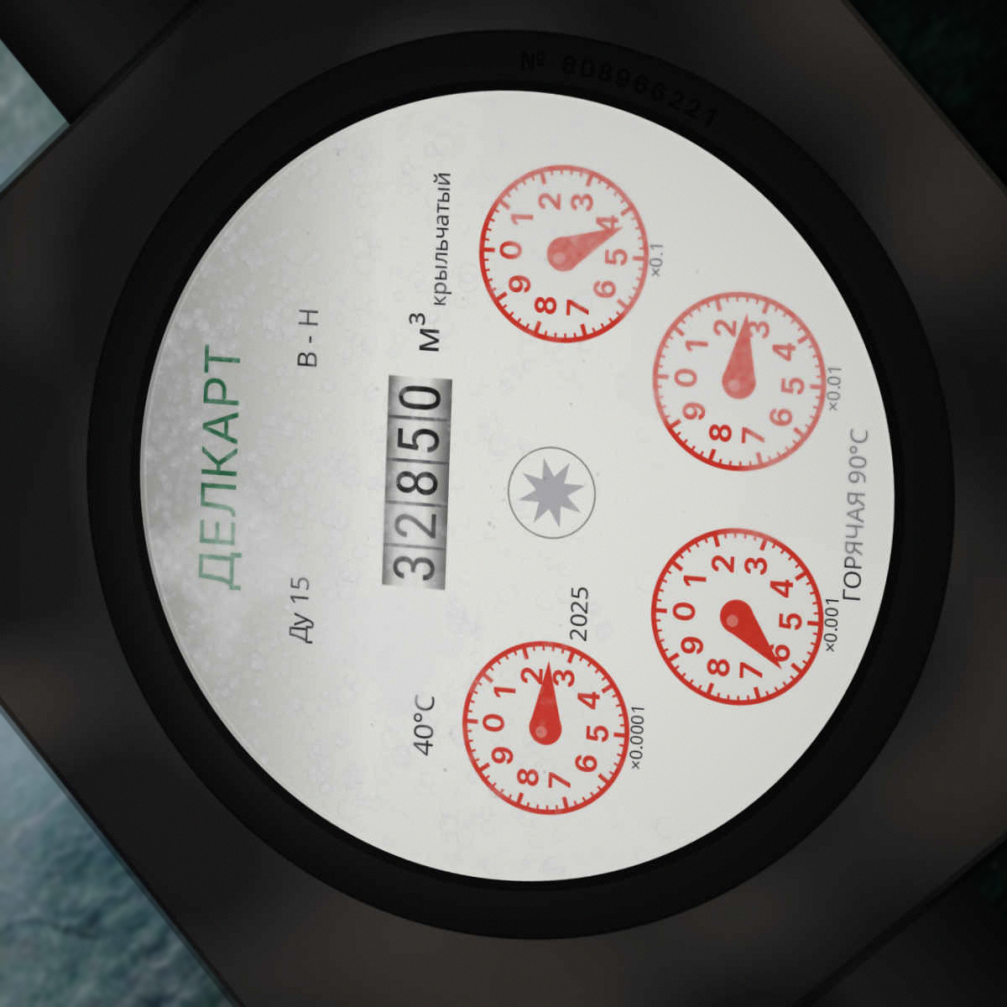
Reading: value=32850.4262 unit=m³
